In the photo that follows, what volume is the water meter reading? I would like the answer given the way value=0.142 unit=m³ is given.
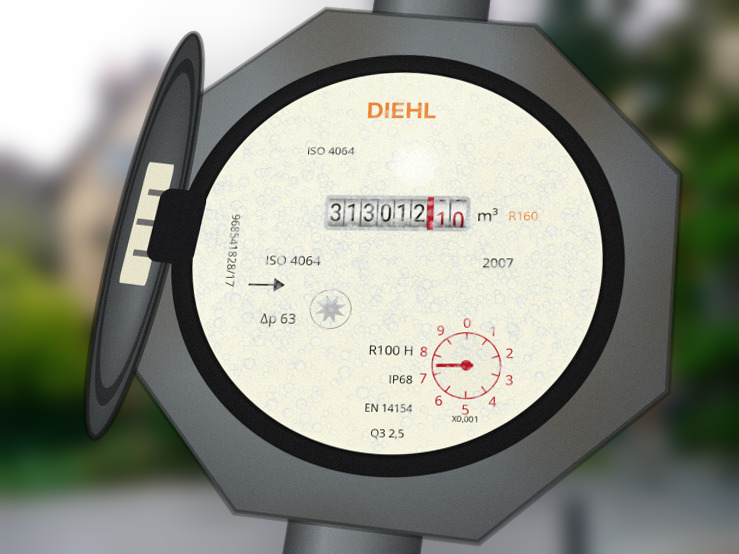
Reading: value=313012.097 unit=m³
